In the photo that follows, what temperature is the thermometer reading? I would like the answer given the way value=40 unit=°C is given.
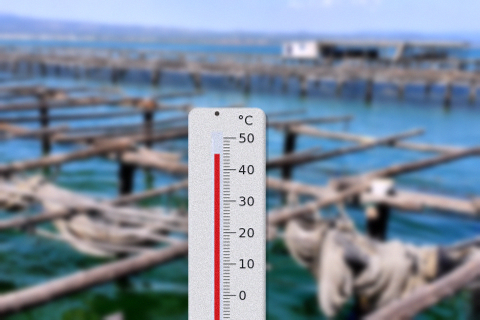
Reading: value=45 unit=°C
